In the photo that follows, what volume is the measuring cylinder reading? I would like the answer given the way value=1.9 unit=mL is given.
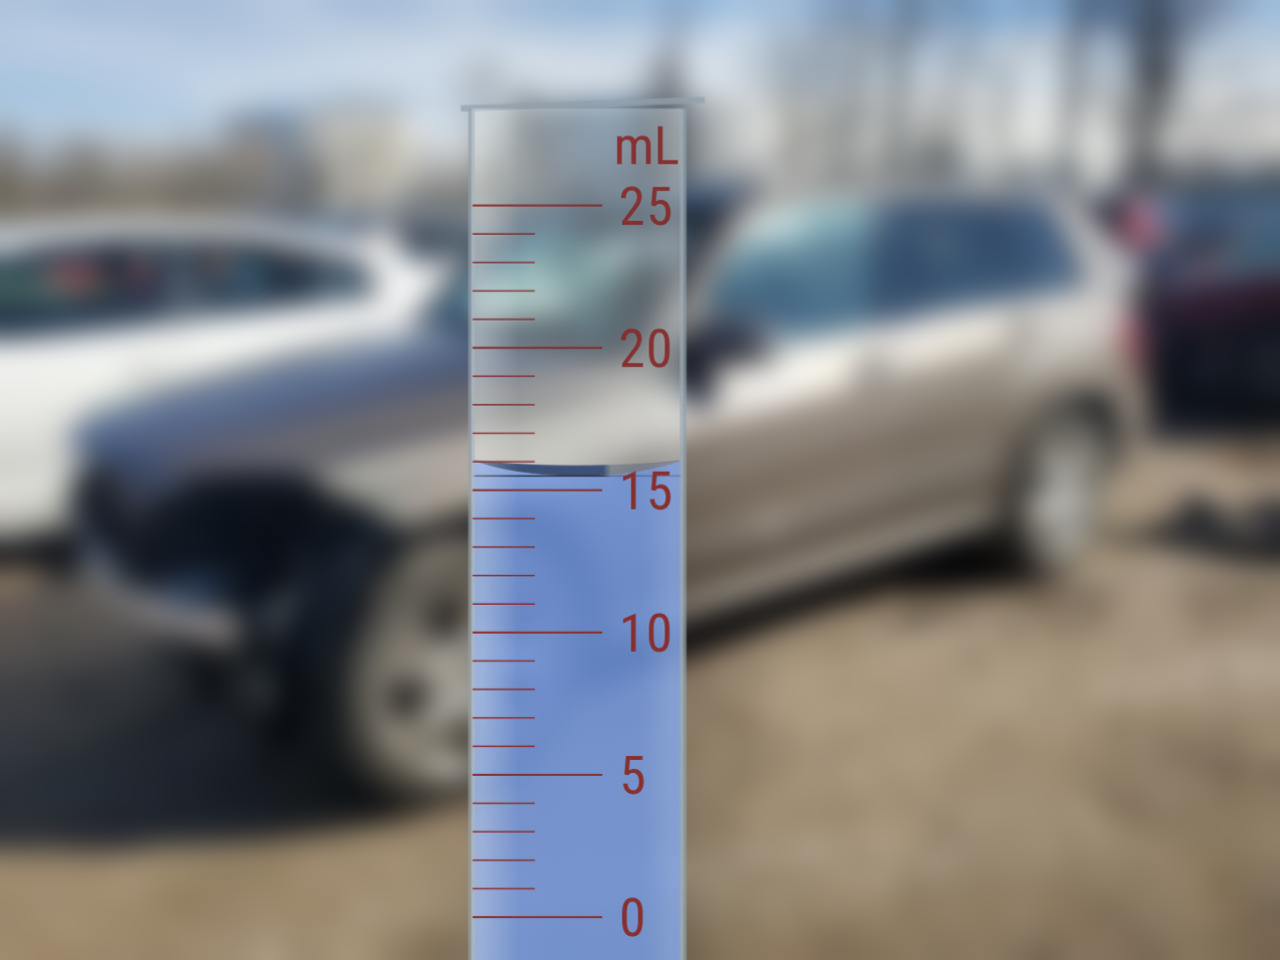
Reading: value=15.5 unit=mL
